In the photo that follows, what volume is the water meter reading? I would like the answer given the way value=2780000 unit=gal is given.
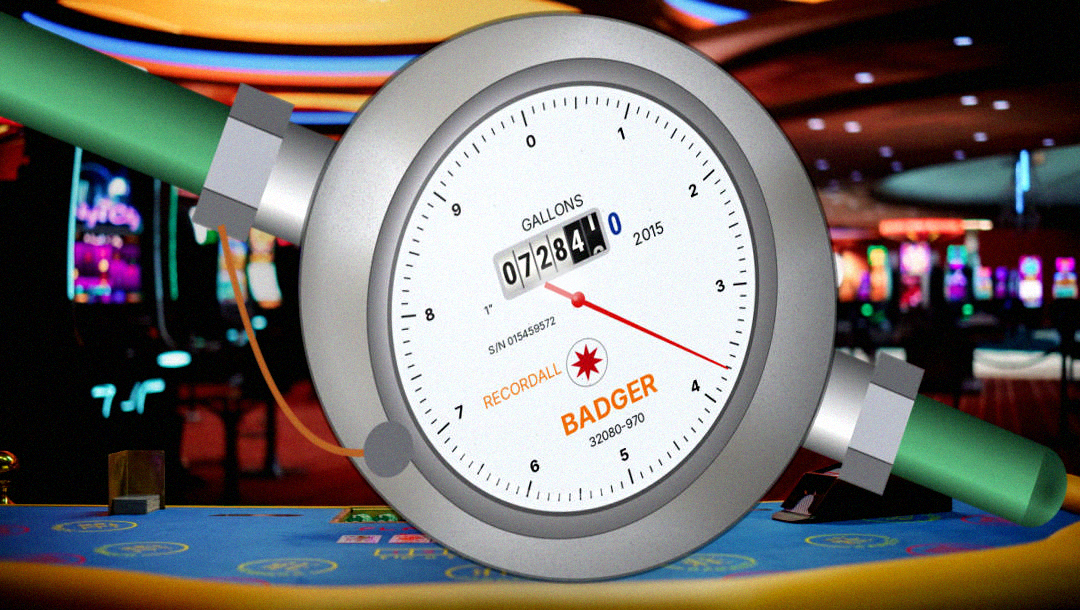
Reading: value=728413.7 unit=gal
